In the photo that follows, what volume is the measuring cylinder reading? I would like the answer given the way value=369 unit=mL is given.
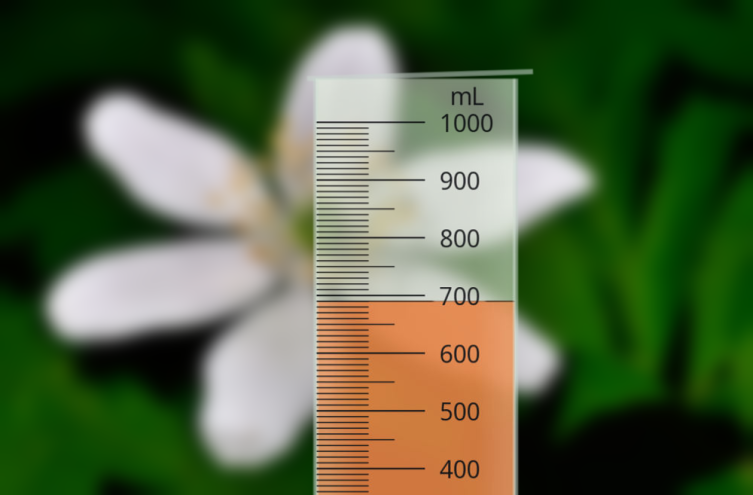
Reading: value=690 unit=mL
